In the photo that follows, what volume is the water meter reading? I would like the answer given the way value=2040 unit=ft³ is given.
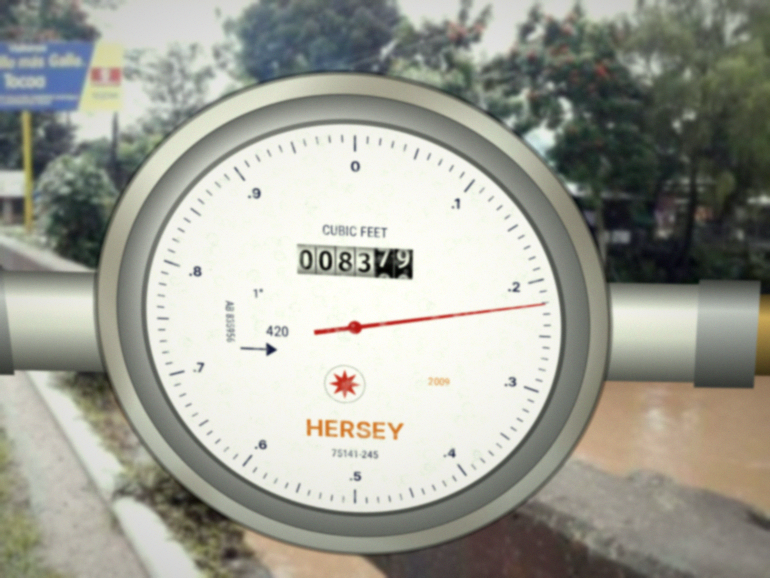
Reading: value=8379.22 unit=ft³
